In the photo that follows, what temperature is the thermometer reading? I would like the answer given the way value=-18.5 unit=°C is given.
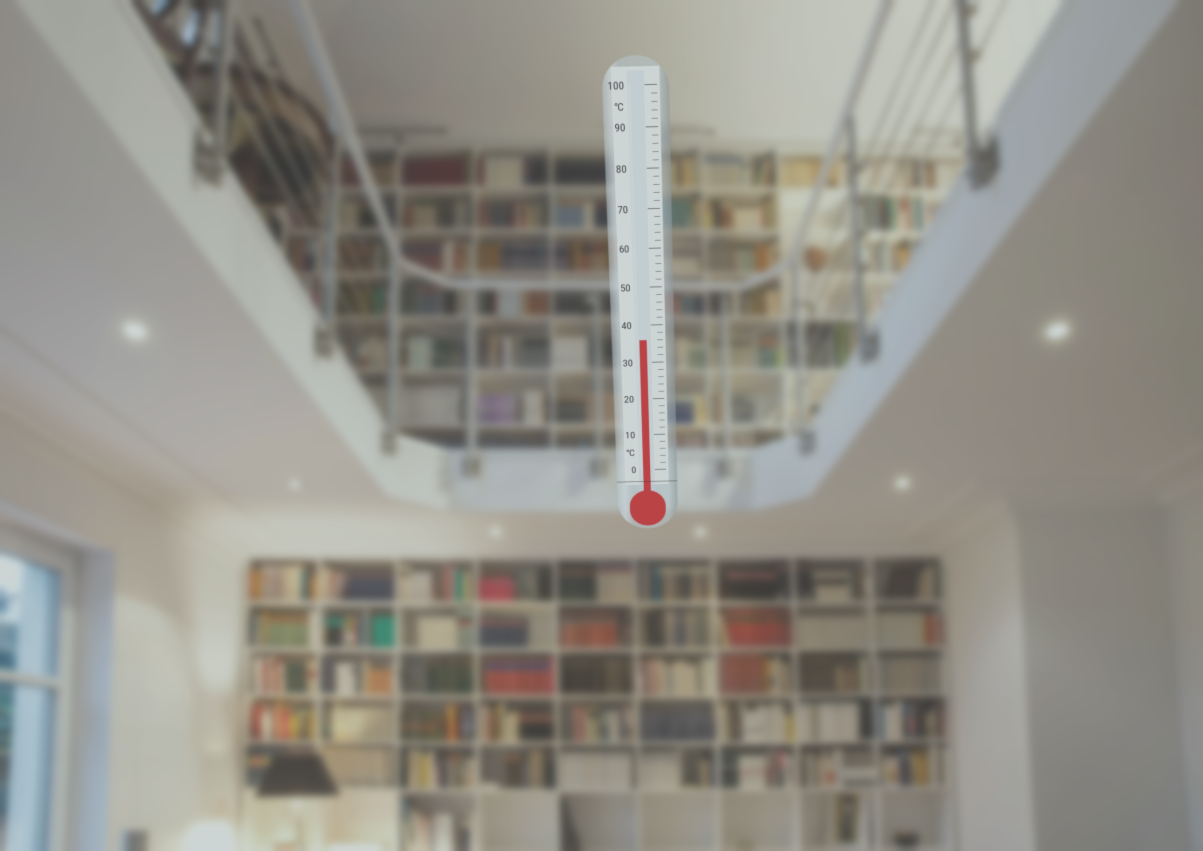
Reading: value=36 unit=°C
